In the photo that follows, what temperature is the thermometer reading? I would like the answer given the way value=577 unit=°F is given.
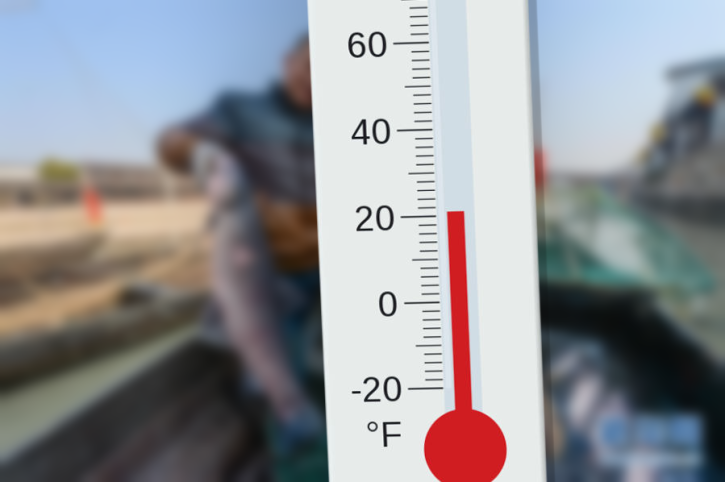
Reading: value=21 unit=°F
